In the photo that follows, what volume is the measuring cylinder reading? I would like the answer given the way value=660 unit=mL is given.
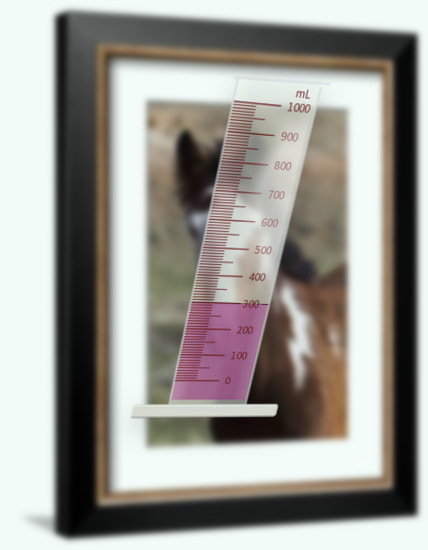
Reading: value=300 unit=mL
